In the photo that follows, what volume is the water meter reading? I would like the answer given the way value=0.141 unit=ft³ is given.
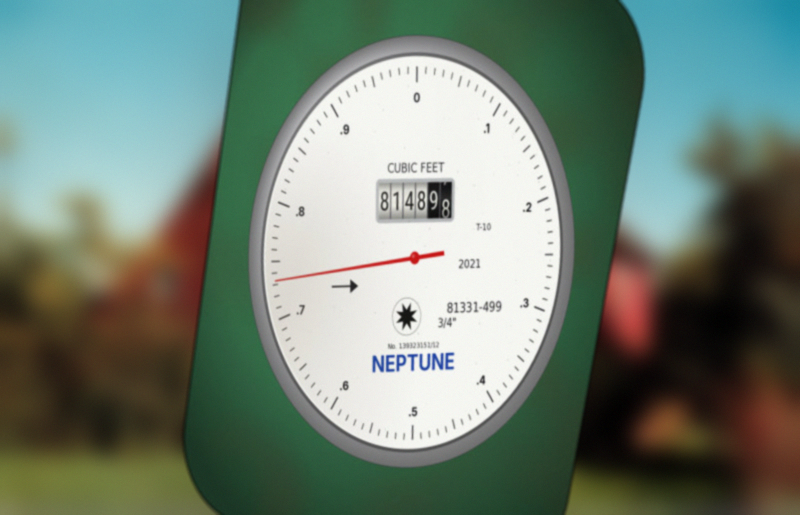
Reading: value=814897.73 unit=ft³
